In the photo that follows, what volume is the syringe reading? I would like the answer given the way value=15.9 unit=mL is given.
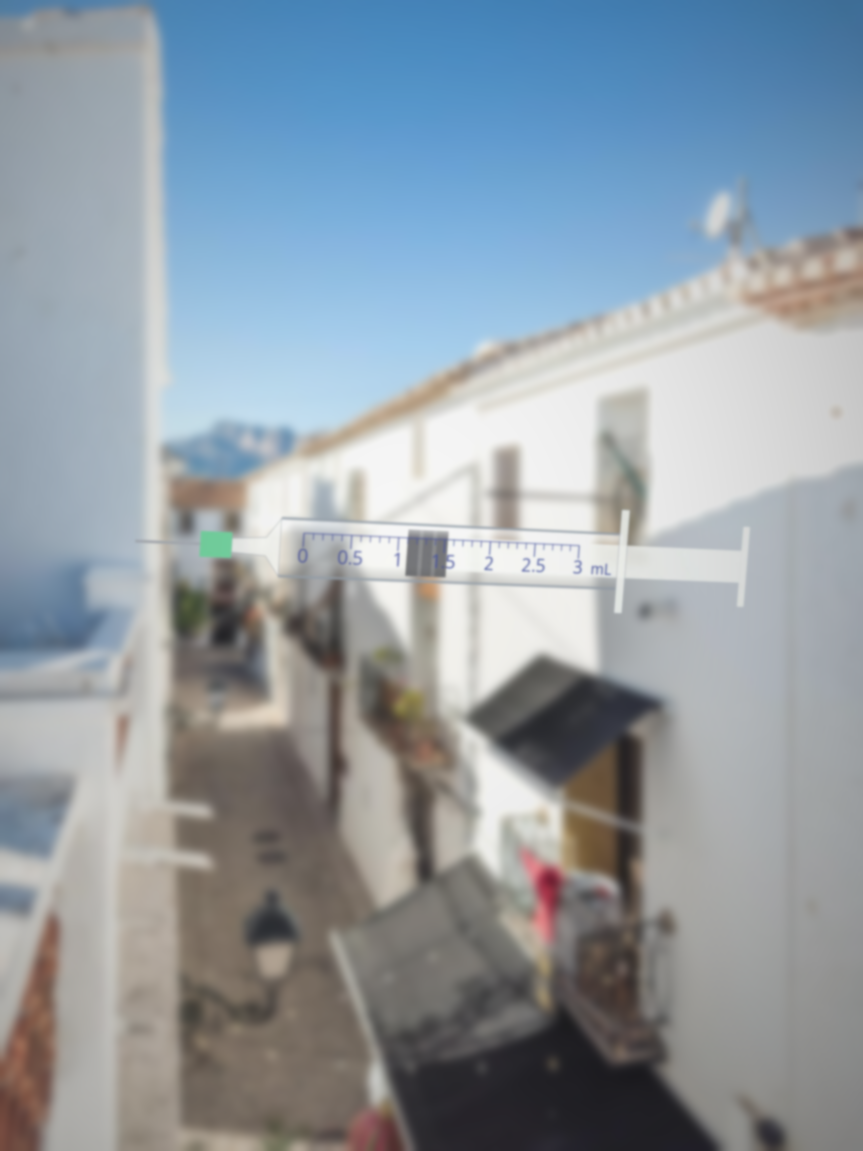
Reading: value=1.1 unit=mL
